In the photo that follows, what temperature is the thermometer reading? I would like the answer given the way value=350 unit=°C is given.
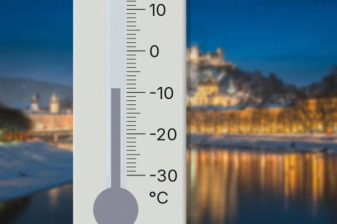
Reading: value=-9 unit=°C
